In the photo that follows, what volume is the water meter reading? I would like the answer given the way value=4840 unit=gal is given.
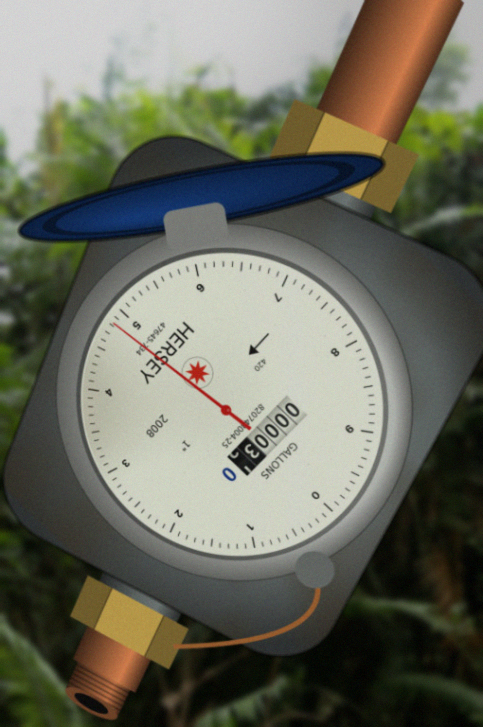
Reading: value=314.8 unit=gal
